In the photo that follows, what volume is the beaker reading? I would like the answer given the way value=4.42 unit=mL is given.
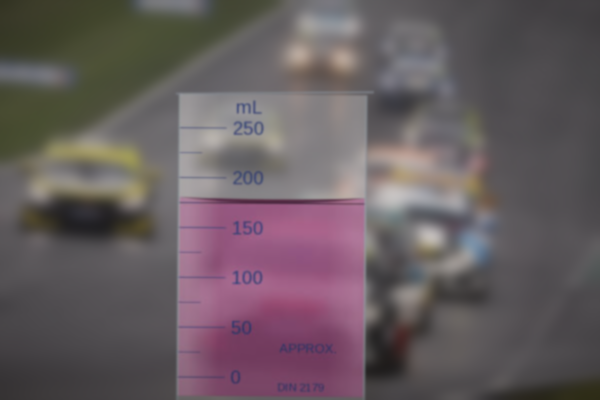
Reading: value=175 unit=mL
